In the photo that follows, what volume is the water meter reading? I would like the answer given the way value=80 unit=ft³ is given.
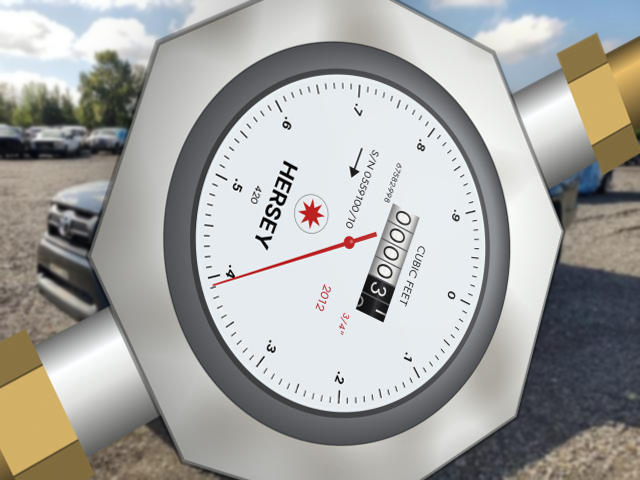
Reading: value=31.39 unit=ft³
